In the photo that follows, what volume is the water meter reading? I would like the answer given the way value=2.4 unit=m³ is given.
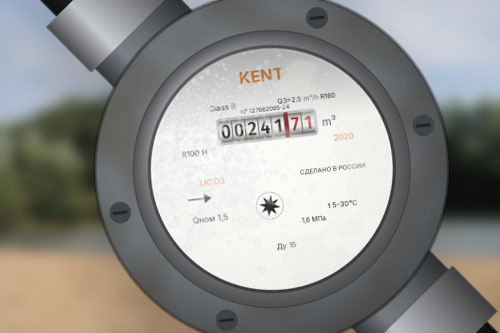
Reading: value=241.71 unit=m³
